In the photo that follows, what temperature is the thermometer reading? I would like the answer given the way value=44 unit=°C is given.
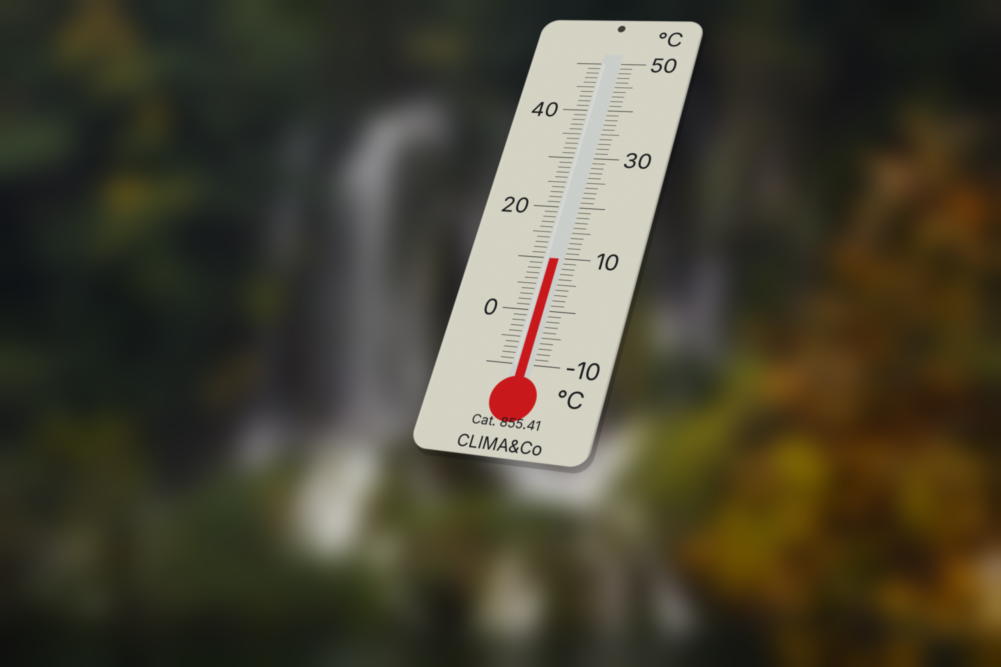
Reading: value=10 unit=°C
